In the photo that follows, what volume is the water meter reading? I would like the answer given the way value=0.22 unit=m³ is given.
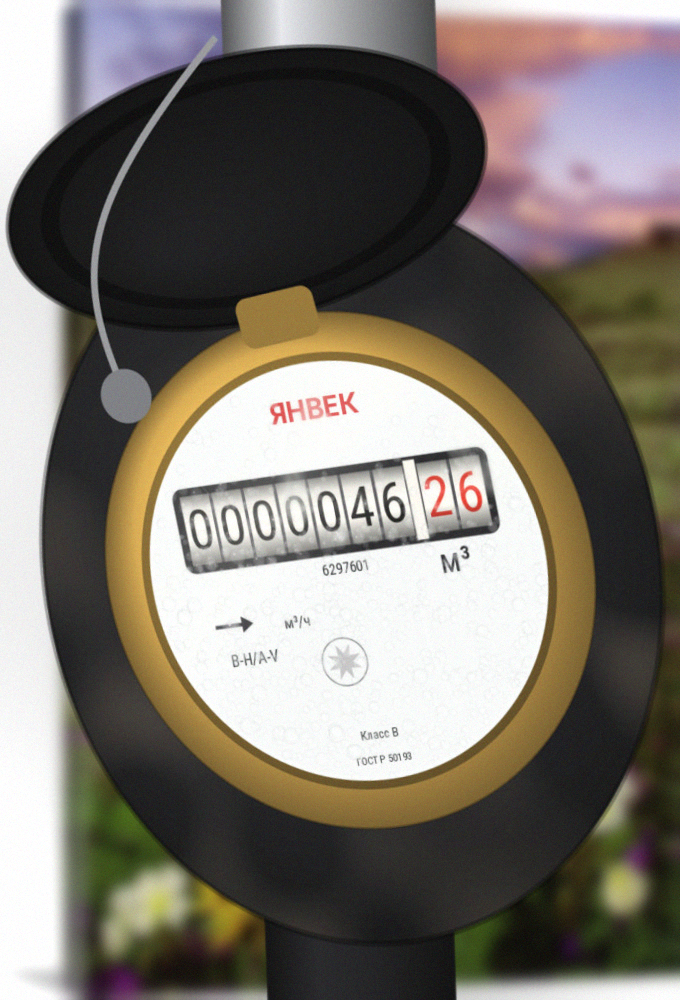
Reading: value=46.26 unit=m³
